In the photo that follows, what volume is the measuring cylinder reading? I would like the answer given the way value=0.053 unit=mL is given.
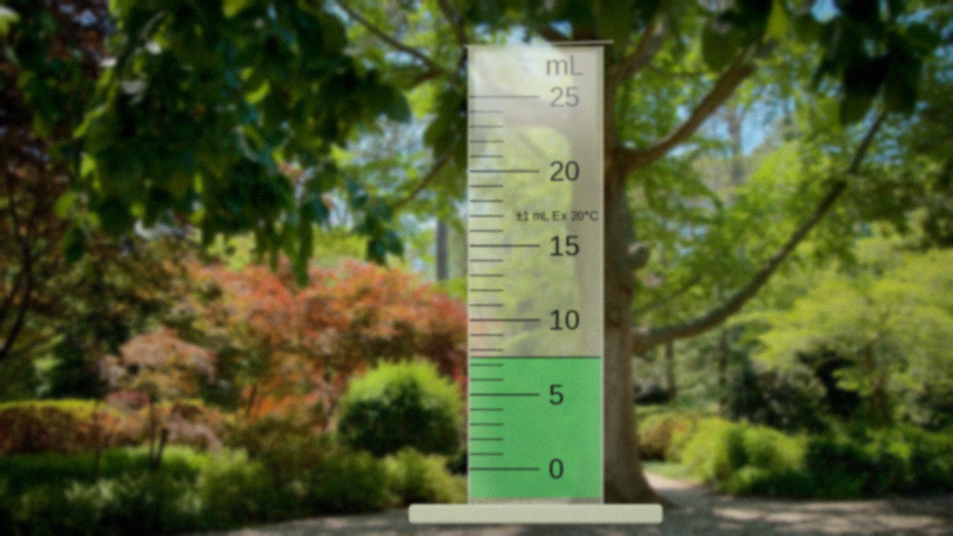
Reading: value=7.5 unit=mL
